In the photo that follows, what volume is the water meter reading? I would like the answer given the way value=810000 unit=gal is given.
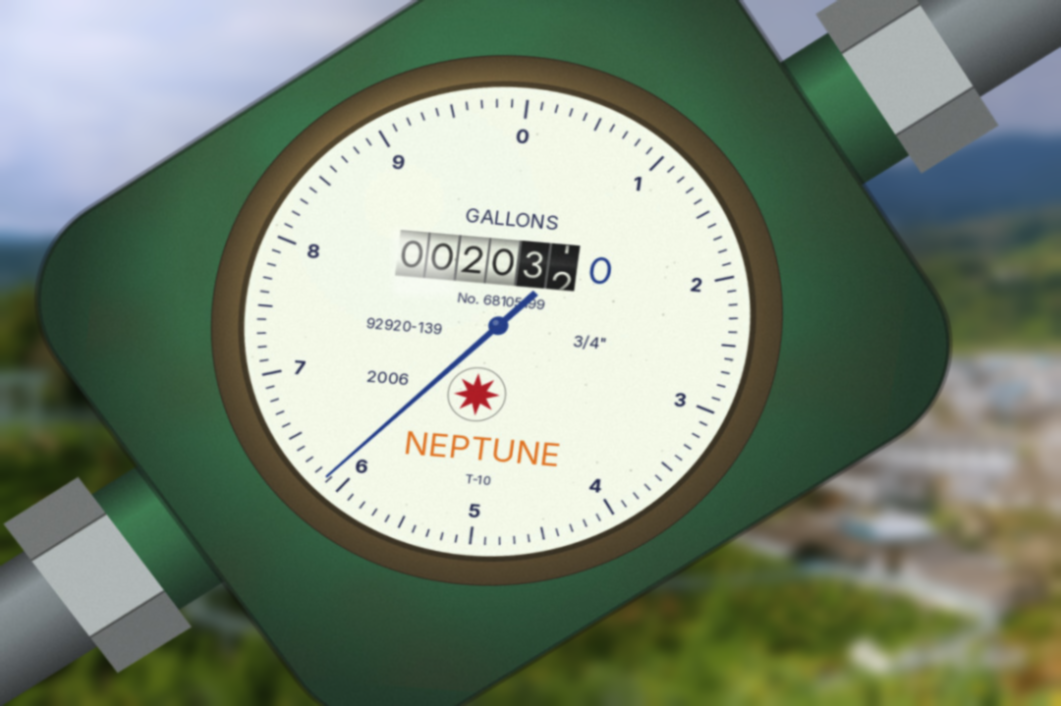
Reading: value=20316.1 unit=gal
